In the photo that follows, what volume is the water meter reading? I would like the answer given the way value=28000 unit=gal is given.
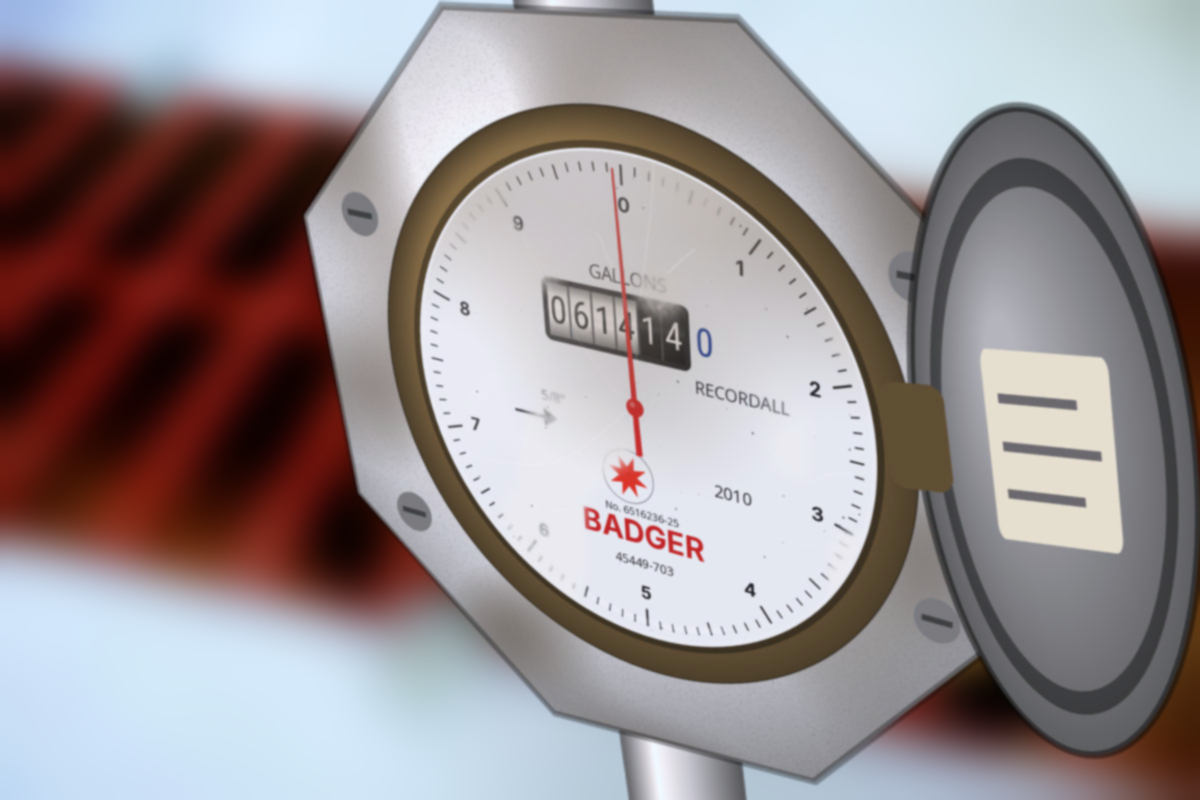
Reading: value=614139.9 unit=gal
